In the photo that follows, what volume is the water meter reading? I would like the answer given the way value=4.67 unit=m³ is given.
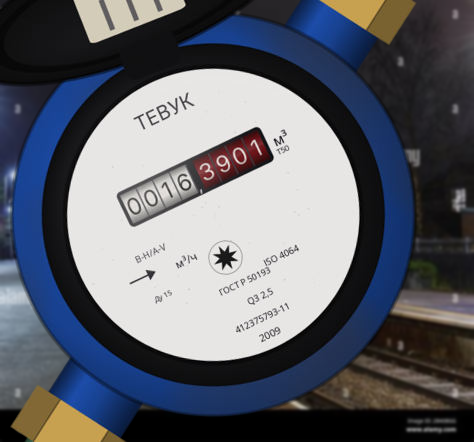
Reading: value=16.3901 unit=m³
